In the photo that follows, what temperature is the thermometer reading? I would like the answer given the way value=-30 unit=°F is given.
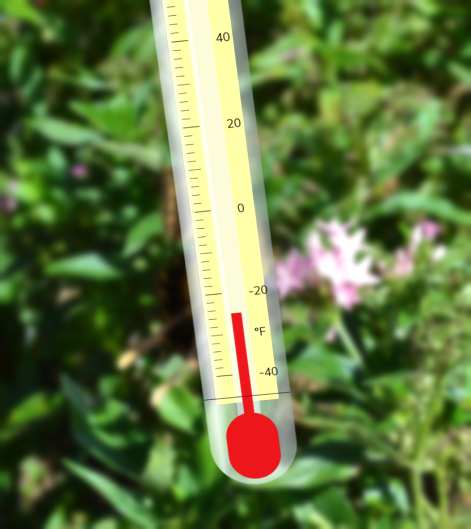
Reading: value=-25 unit=°F
